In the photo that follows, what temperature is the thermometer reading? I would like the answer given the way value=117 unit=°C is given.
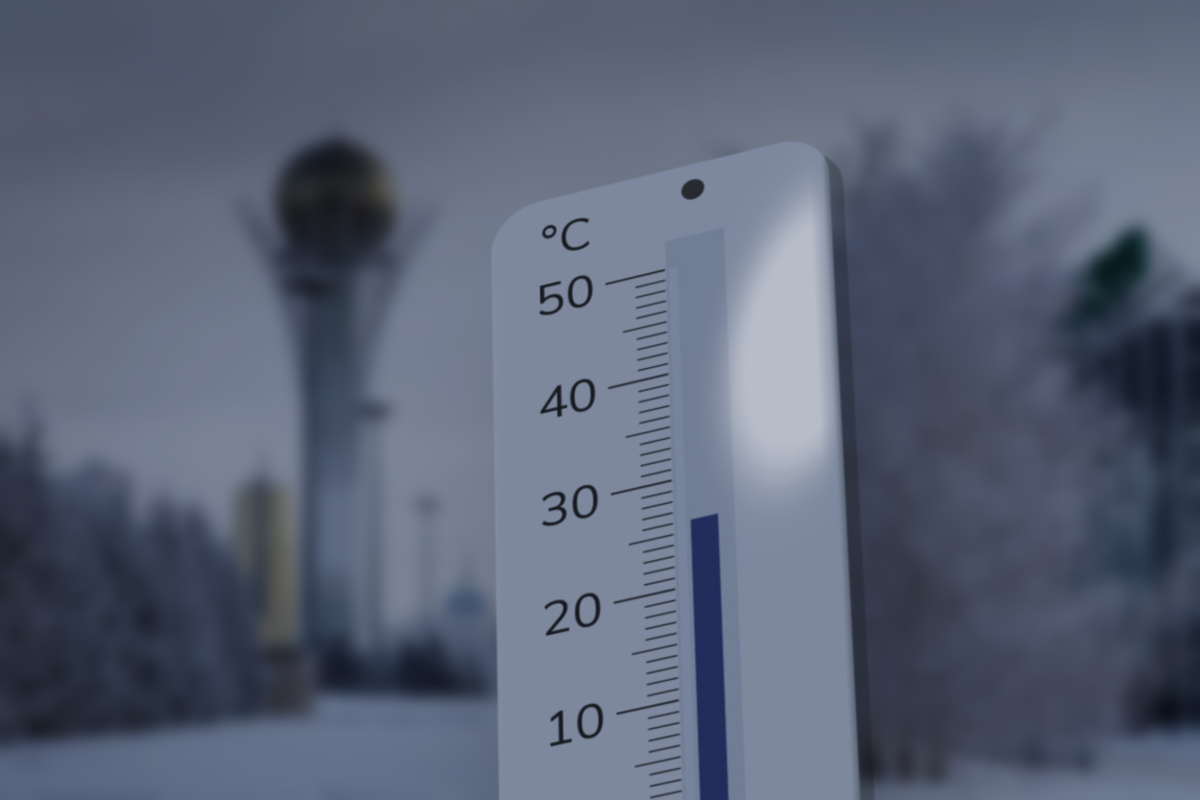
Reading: value=26 unit=°C
